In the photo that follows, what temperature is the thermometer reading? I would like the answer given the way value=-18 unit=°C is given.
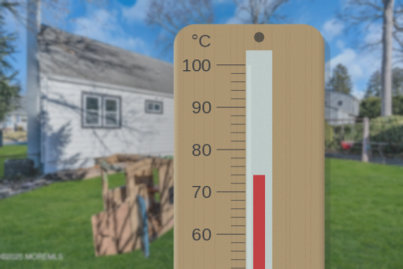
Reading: value=74 unit=°C
